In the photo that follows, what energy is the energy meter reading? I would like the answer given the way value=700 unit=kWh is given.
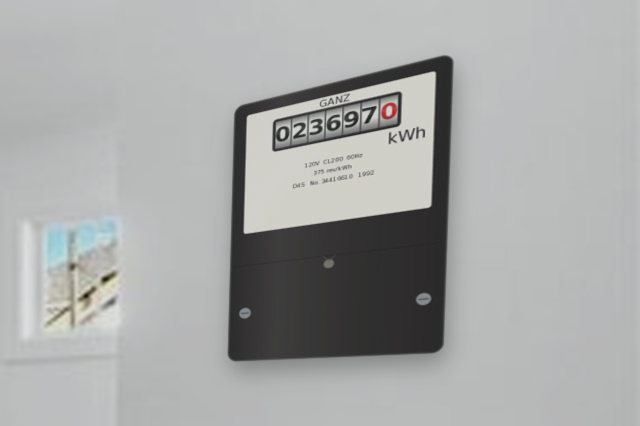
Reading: value=23697.0 unit=kWh
